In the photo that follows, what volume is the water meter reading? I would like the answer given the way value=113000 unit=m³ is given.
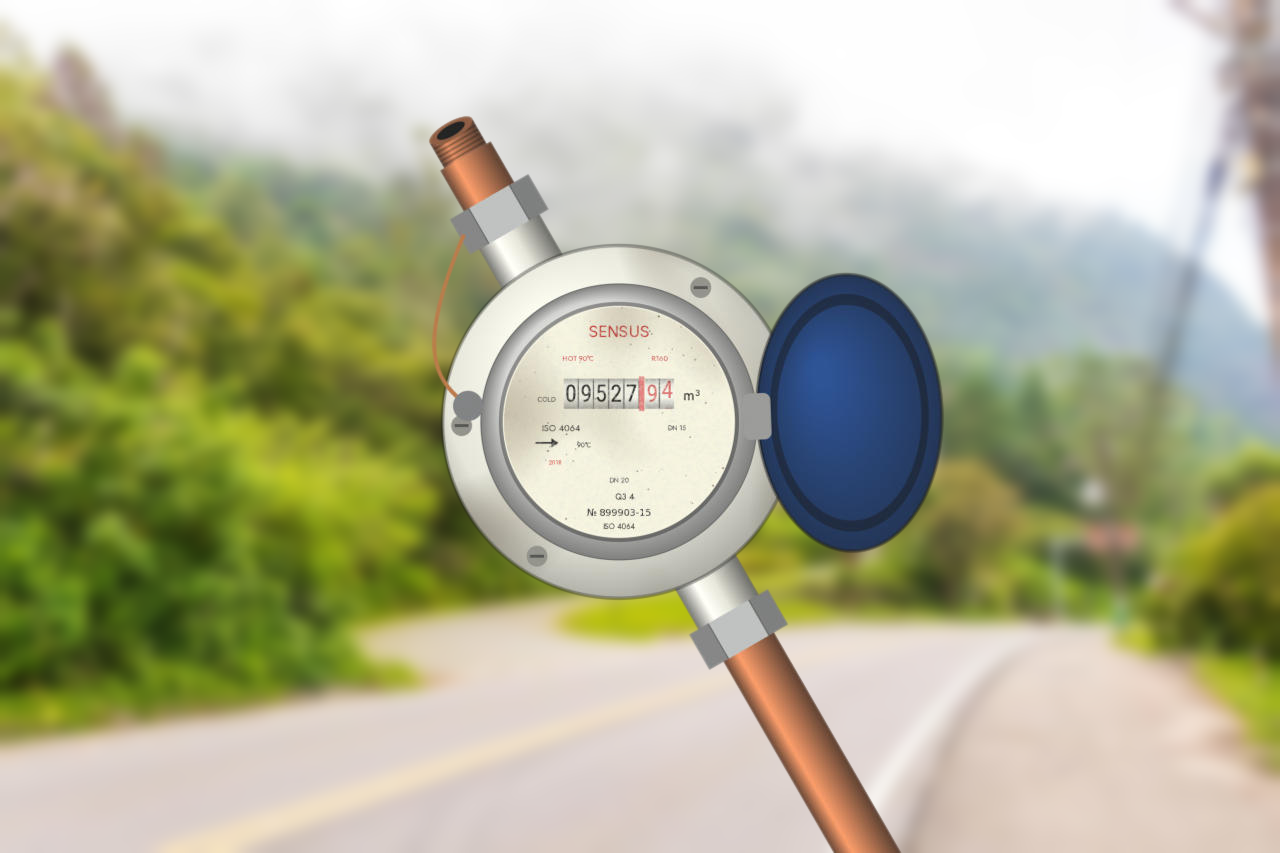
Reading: value=9527.94 unit=m³
